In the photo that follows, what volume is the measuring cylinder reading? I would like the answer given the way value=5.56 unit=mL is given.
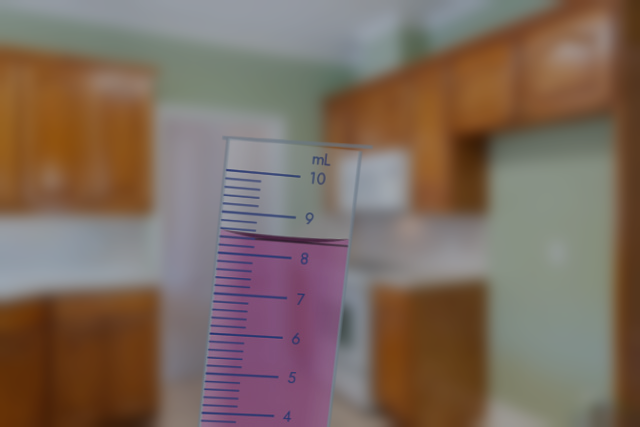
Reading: value=8.4 unit=mL
